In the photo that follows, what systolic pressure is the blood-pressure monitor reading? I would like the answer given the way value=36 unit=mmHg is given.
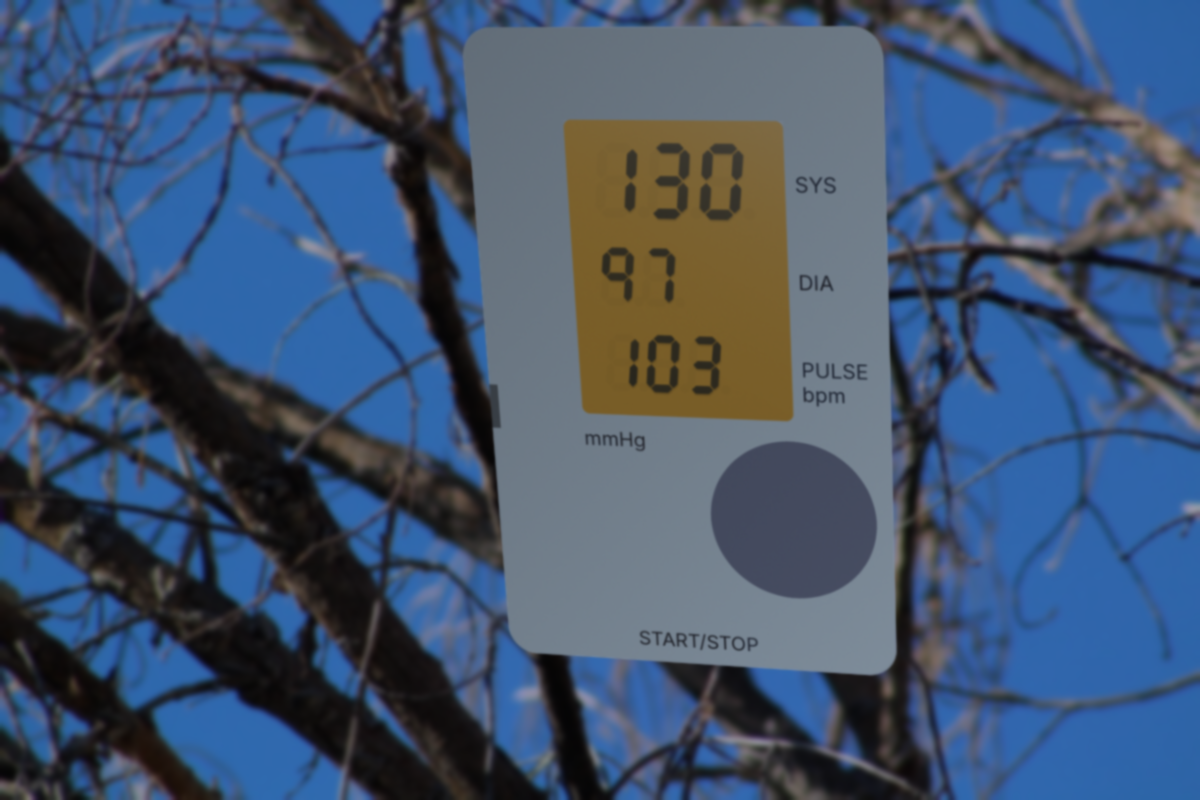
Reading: value=130 unit=mmHg
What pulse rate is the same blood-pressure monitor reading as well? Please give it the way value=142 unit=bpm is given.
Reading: value=103 unit=bpm
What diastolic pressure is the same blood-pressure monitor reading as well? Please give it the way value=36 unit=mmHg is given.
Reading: value=97 unit=mmHg
